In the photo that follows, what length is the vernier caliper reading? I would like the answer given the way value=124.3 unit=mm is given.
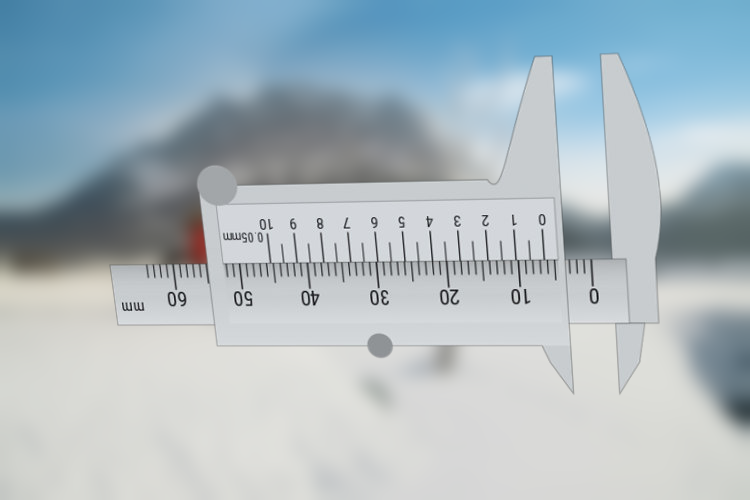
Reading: value=6.4 unit=mm
